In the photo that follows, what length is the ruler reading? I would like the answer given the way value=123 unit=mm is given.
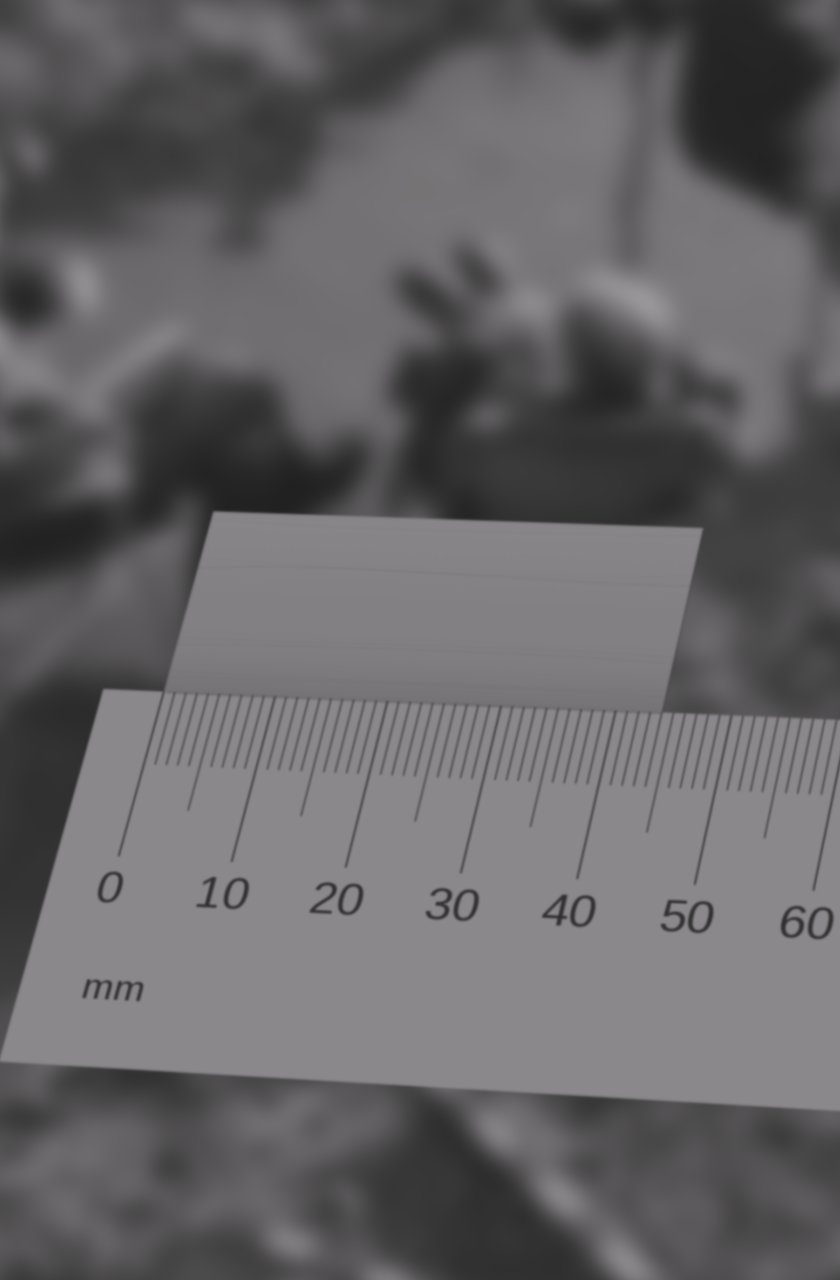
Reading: value=44 unit=mm
